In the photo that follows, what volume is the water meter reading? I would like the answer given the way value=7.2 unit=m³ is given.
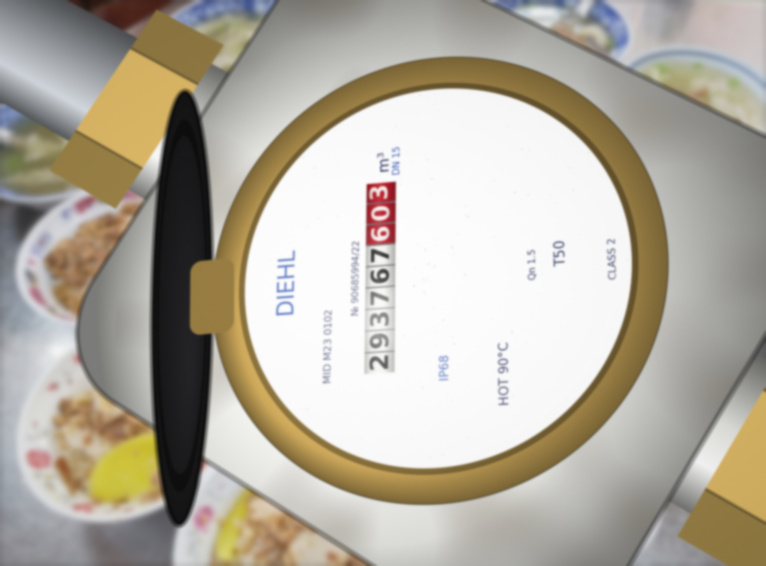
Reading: value=293767.603 unit=m³
